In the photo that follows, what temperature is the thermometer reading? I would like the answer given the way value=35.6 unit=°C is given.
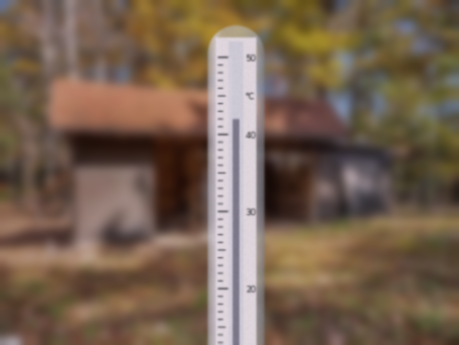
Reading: value=42 unit=°C
